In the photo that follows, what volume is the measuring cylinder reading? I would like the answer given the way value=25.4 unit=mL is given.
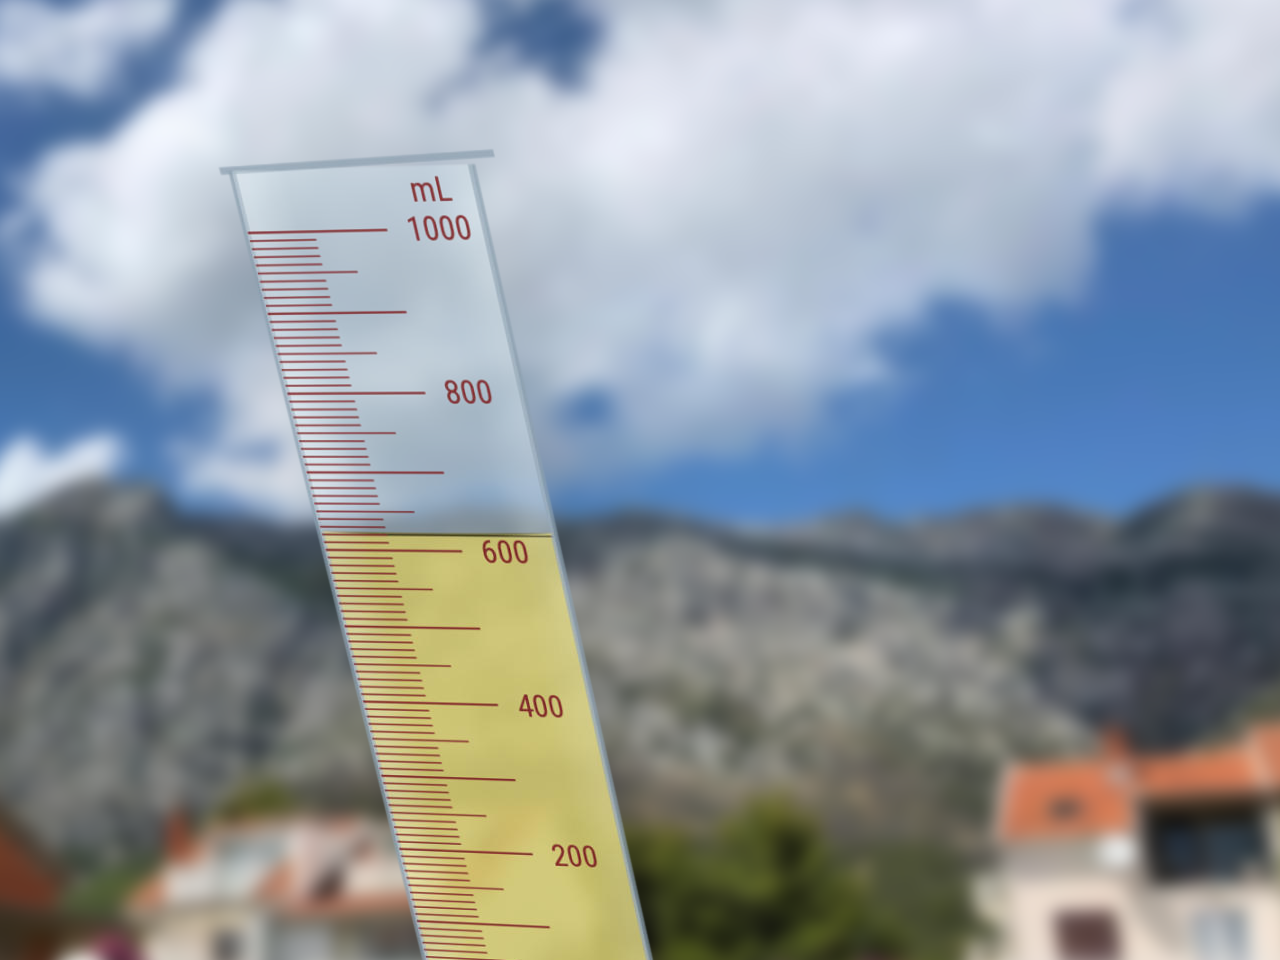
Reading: value=620 unit=mL
